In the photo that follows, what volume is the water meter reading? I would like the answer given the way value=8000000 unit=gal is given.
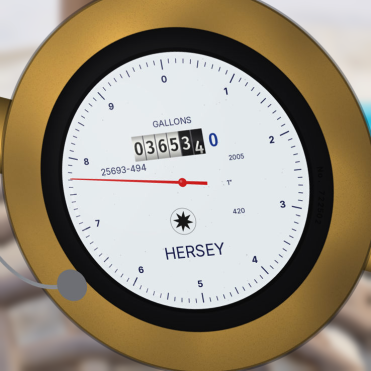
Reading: value=365337.7 unit=gal
